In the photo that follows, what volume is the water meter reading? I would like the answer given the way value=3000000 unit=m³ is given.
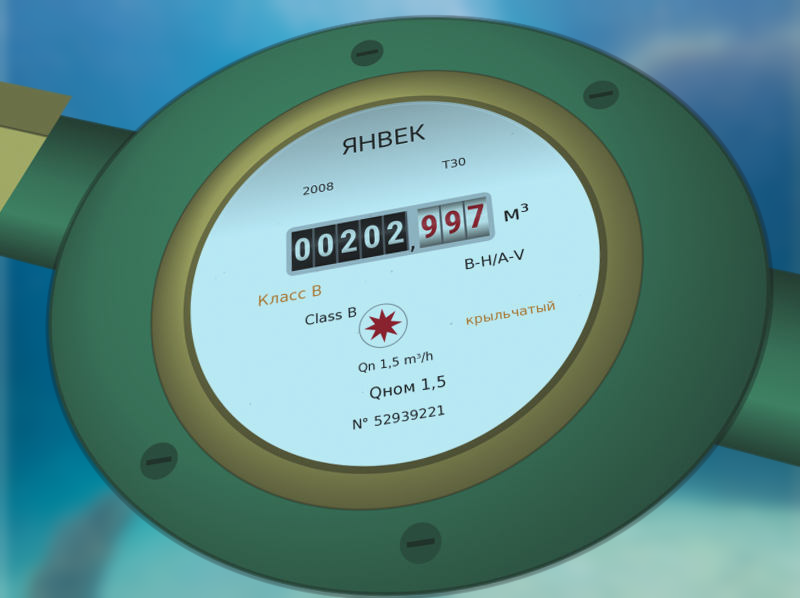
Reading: value=202.997 unit=m³
